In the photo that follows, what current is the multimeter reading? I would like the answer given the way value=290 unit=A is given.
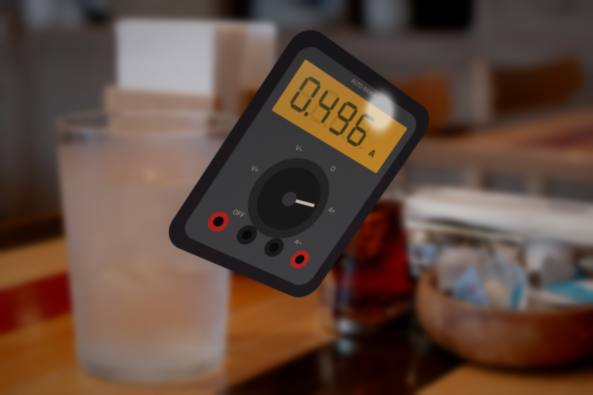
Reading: value=0.496 unit=A
